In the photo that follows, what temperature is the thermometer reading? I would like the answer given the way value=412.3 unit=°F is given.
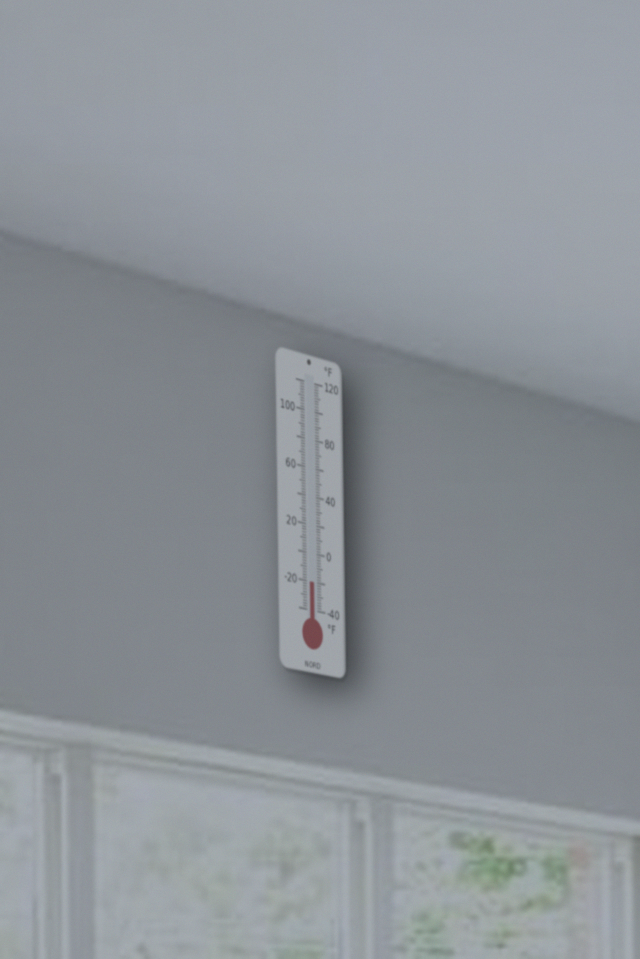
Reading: value=-20 unit=°F
